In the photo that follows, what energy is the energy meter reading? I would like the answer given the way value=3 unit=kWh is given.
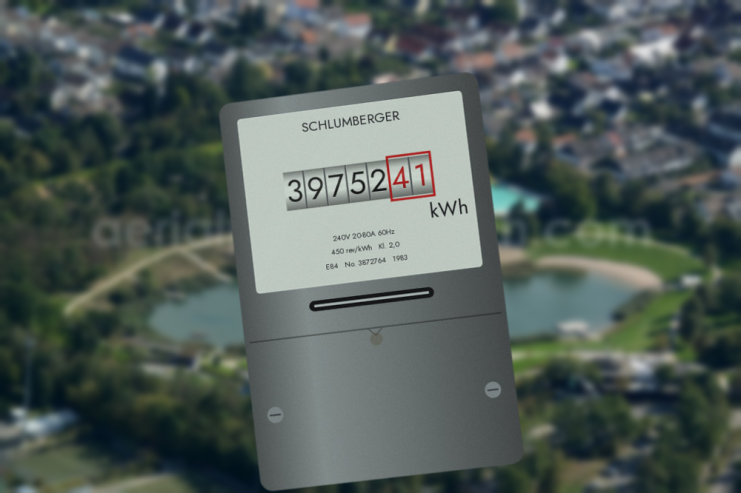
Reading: value=39752.41 unit=kWh
